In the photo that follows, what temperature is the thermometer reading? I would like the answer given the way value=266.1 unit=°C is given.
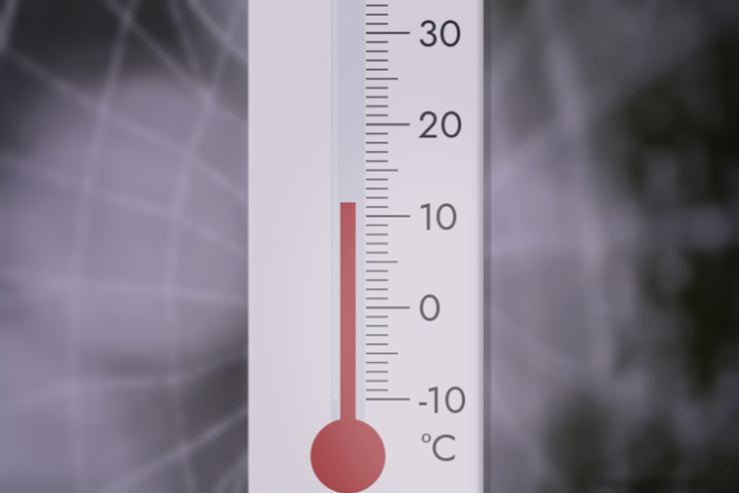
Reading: value=11.5 unit=°C
